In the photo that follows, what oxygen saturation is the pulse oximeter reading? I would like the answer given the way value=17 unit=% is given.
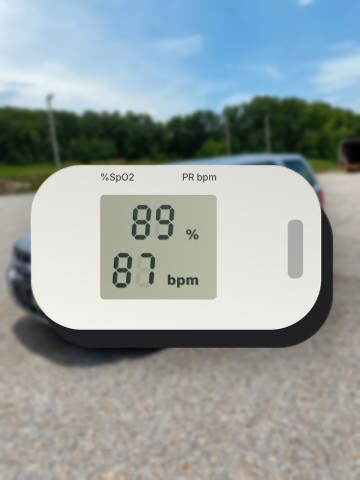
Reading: value=89 unit=%
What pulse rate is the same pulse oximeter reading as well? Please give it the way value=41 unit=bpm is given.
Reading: value=87 unit=bpm
